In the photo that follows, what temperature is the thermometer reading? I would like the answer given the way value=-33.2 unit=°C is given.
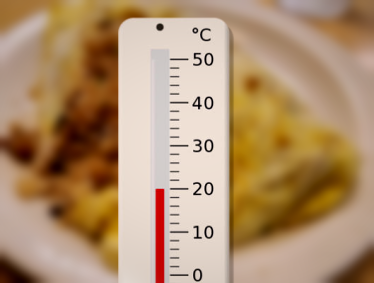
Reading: value=20 unit=°C
